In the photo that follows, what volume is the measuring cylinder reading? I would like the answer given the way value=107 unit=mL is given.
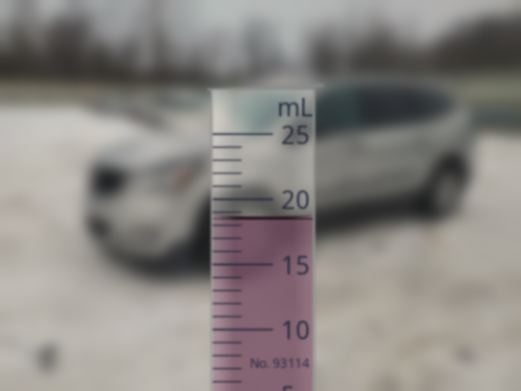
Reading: value=18.5 unit=mL
